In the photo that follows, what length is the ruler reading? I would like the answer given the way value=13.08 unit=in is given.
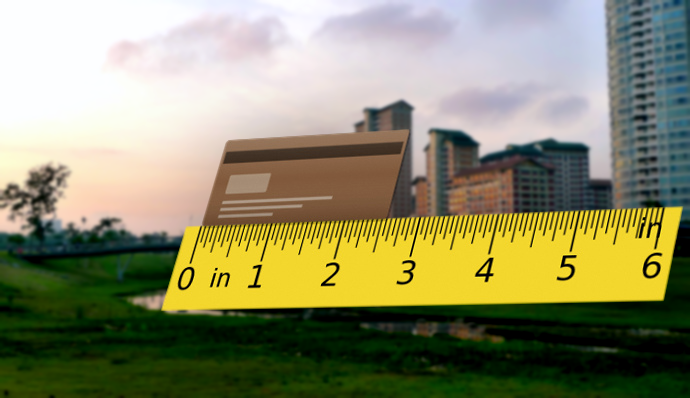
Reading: value=2.5625 unit=in
